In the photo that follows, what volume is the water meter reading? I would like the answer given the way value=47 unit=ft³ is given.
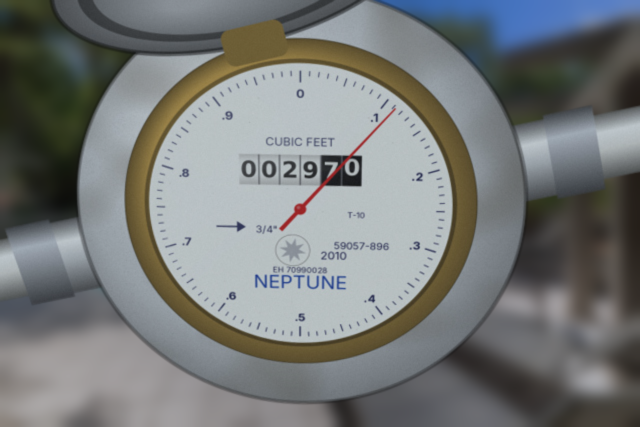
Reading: value=2970.11 unit=ft³
